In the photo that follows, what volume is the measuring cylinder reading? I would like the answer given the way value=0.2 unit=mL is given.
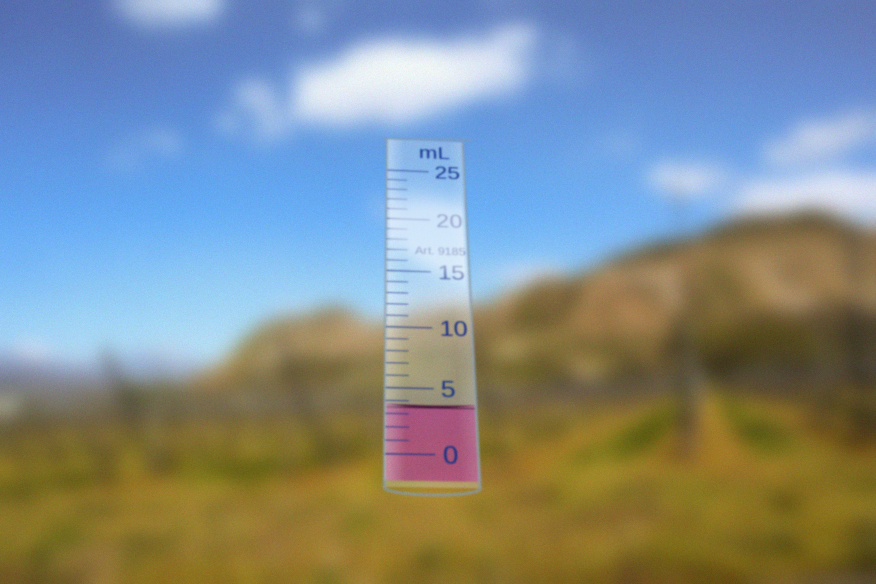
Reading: value=3.5 unit=mL
